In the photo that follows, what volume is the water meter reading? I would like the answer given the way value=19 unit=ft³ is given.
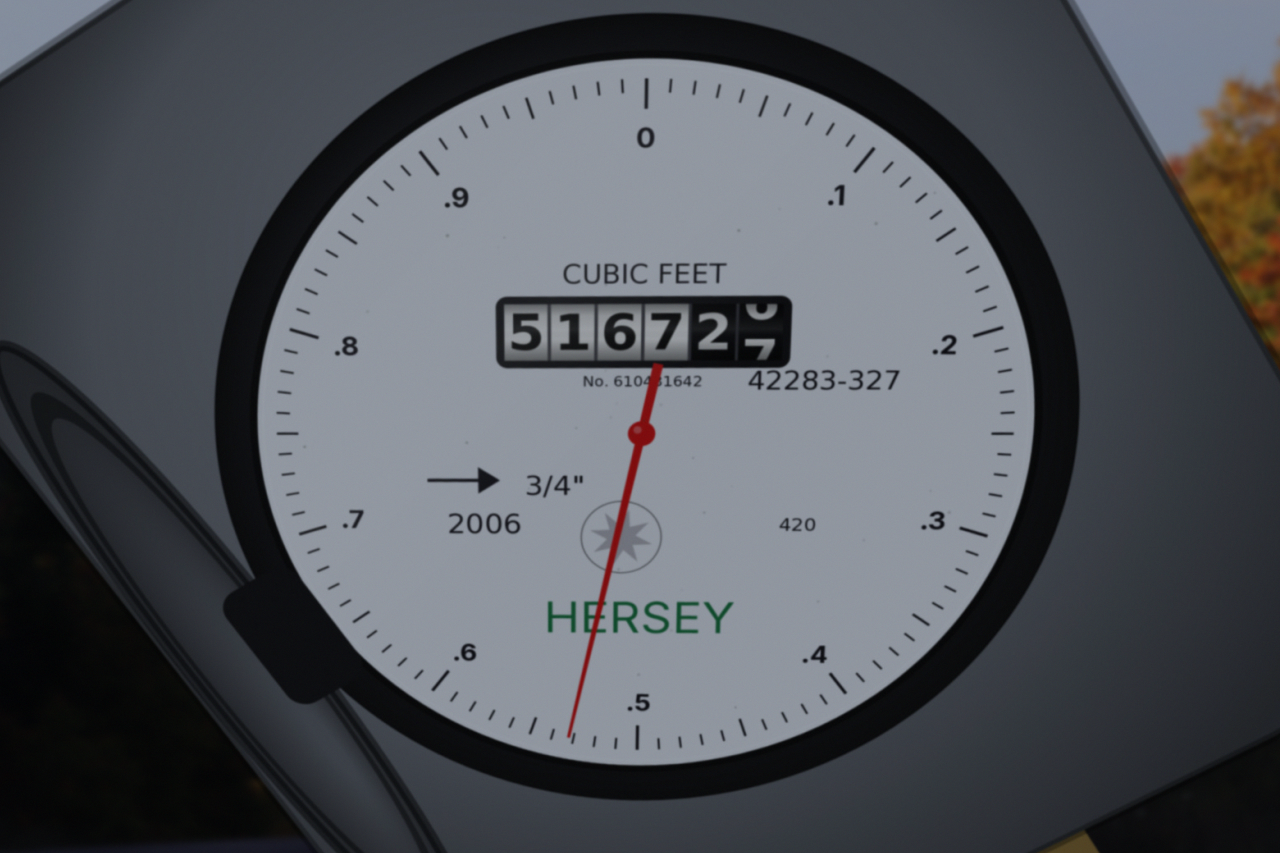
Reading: value=516726.53 unit=ft³
